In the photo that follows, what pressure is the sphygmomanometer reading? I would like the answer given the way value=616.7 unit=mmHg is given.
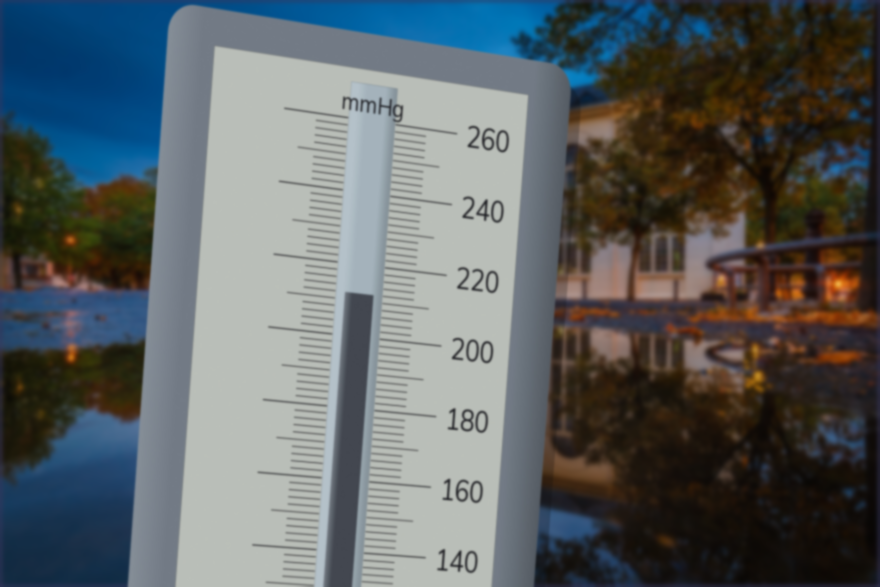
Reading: value=212 unit=mmHg
